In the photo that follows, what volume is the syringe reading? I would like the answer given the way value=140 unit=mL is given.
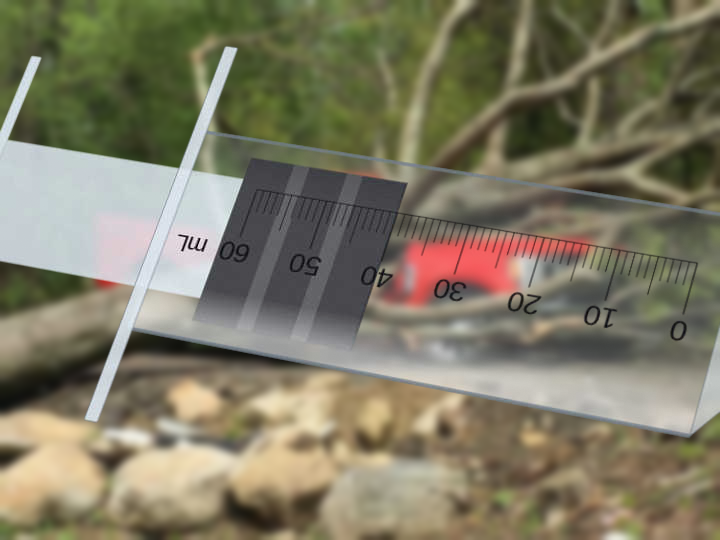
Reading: value=40 unit=mL
